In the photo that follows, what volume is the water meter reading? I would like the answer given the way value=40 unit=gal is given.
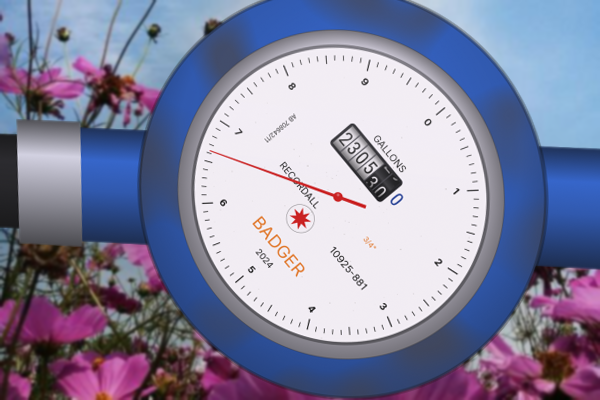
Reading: value=2305296.6 unit=gal
